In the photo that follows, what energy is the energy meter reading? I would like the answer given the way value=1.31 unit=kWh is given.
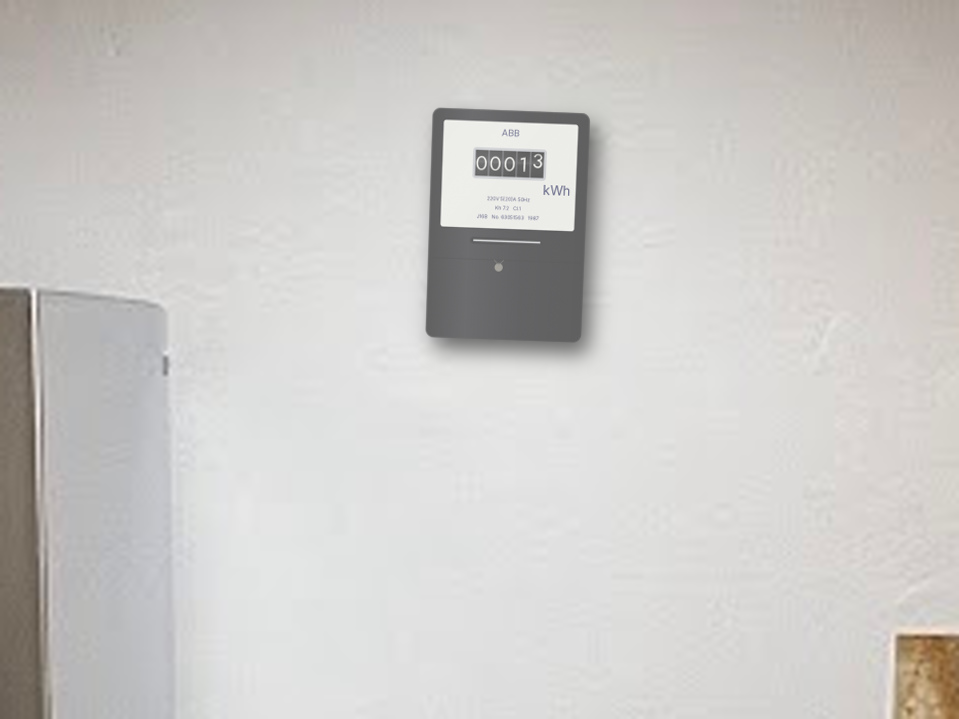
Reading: value=13 unit=kWh
